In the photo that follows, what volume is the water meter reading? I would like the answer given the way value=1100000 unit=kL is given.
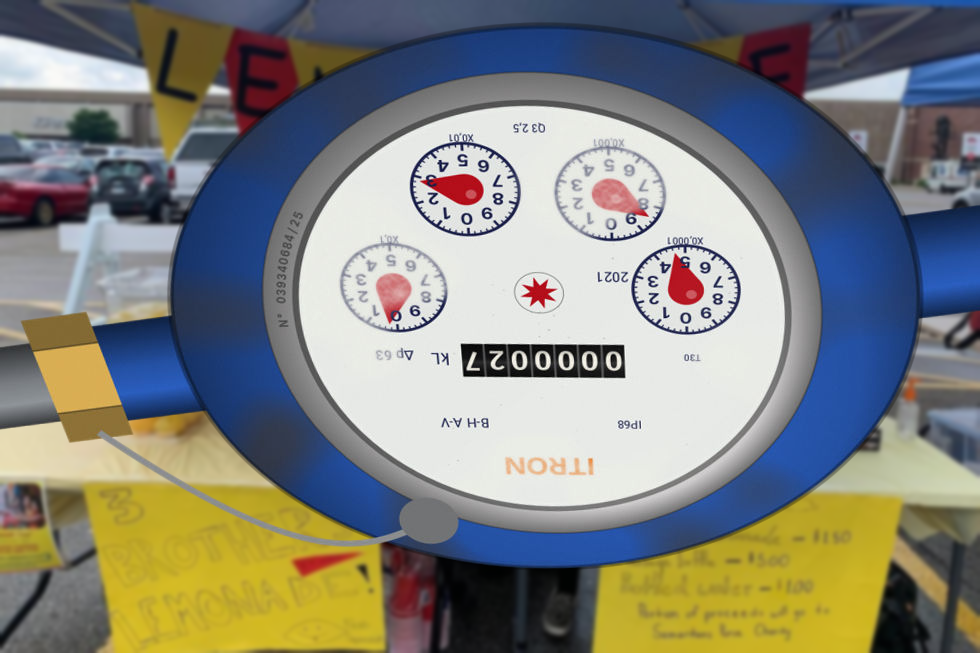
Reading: value=27.0284 unit=kL
